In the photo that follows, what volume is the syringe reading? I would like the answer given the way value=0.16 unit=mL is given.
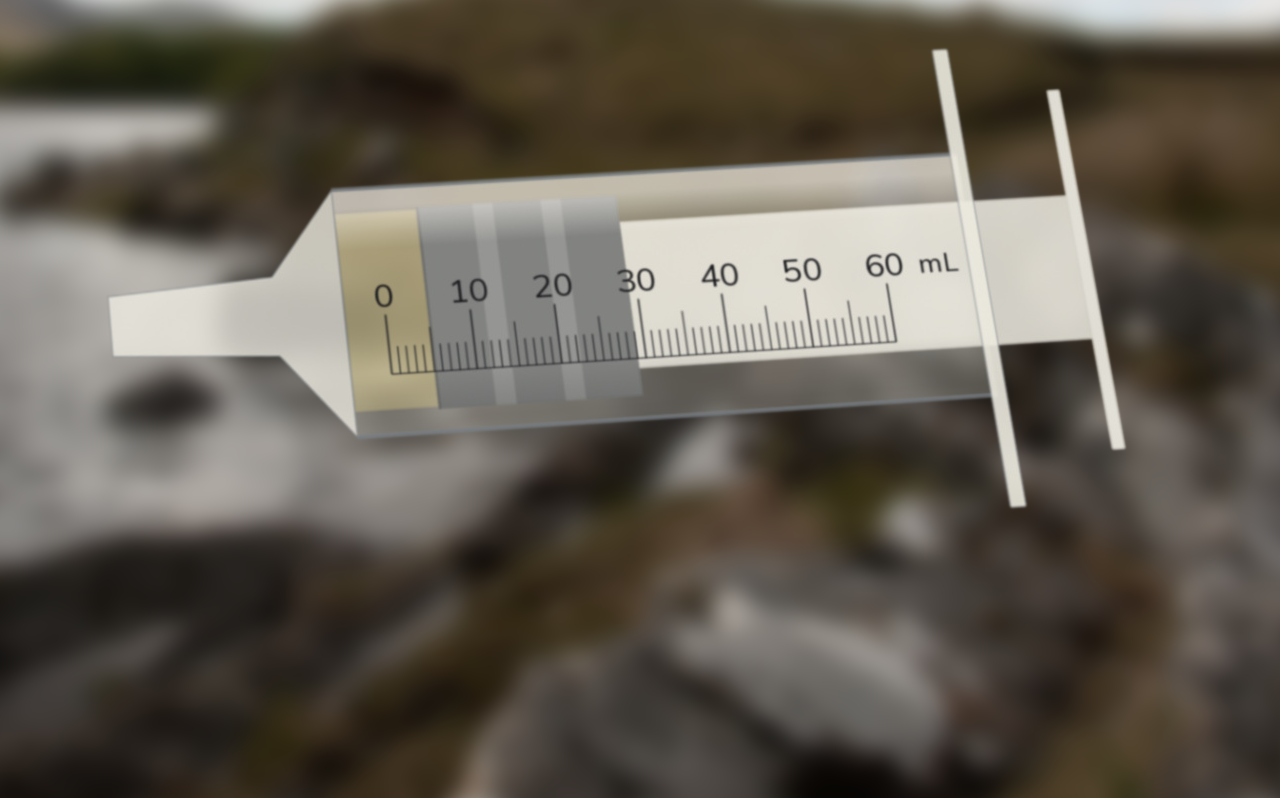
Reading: value=5 unit=mL
